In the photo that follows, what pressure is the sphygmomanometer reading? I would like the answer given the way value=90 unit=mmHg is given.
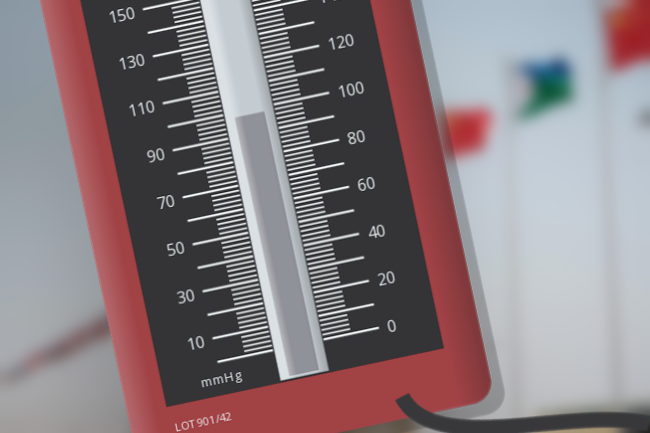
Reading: value=98 unit=mmHg
